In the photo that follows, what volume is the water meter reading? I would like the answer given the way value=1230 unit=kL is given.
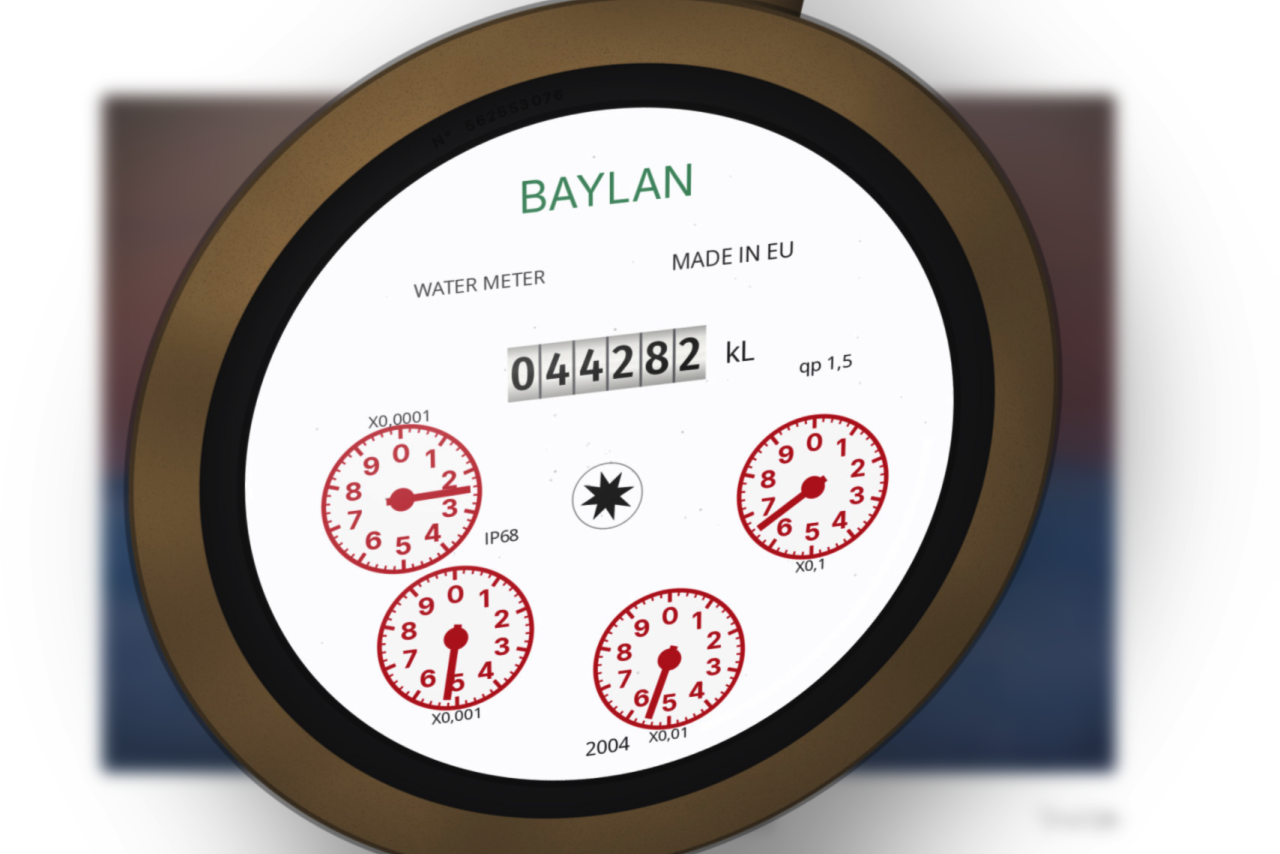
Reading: value=44282.6552 unit=kL
